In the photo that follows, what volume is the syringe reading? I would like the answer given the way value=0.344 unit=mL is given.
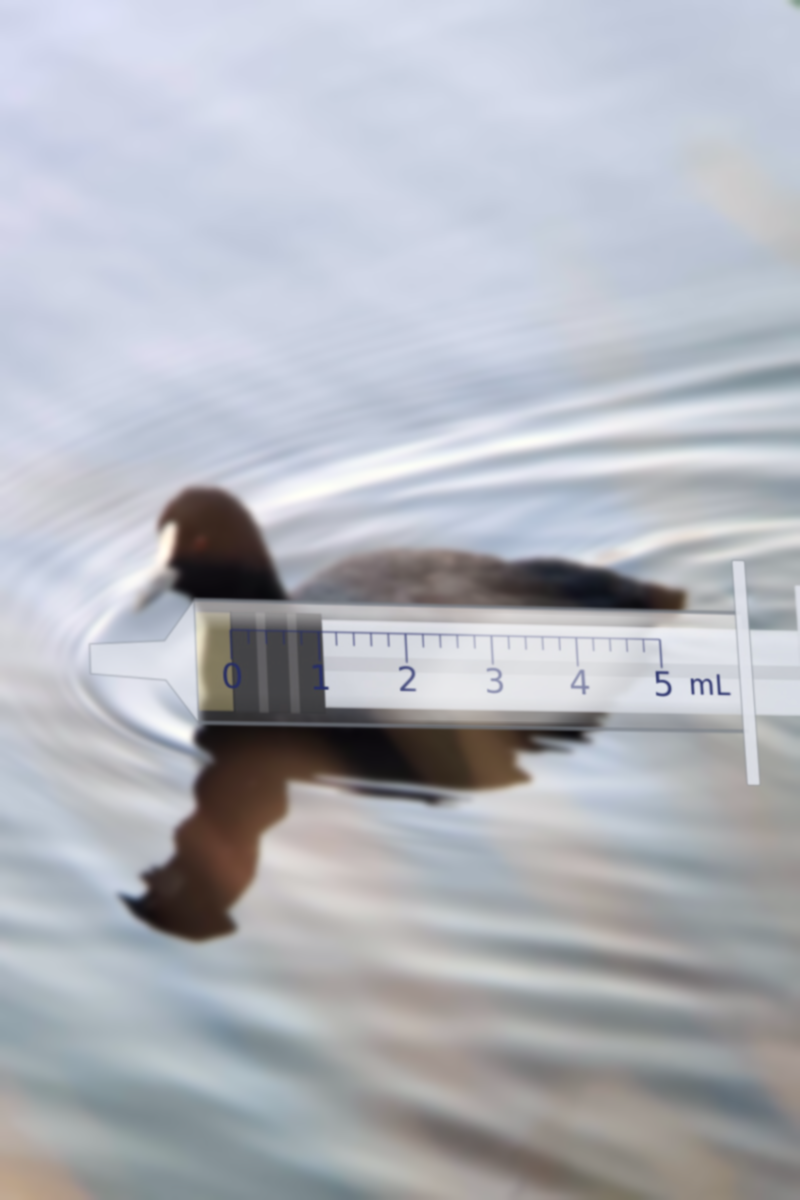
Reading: value=0 unit=mL
